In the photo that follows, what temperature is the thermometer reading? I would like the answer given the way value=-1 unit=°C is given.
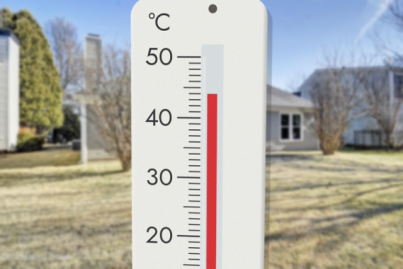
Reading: value=44 unit=°C
